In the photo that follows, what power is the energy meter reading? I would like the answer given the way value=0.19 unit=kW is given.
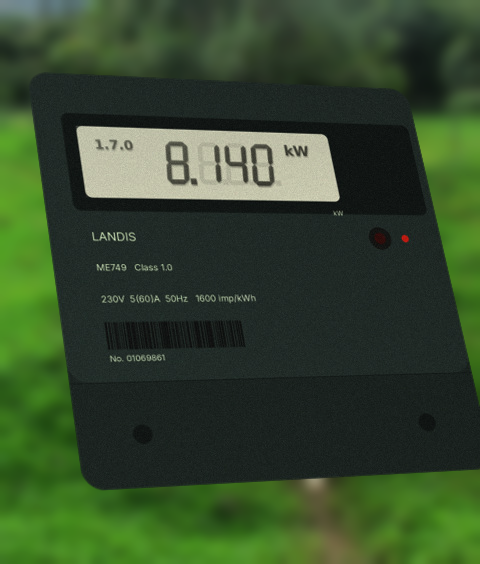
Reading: value=8.140 unit=kW
